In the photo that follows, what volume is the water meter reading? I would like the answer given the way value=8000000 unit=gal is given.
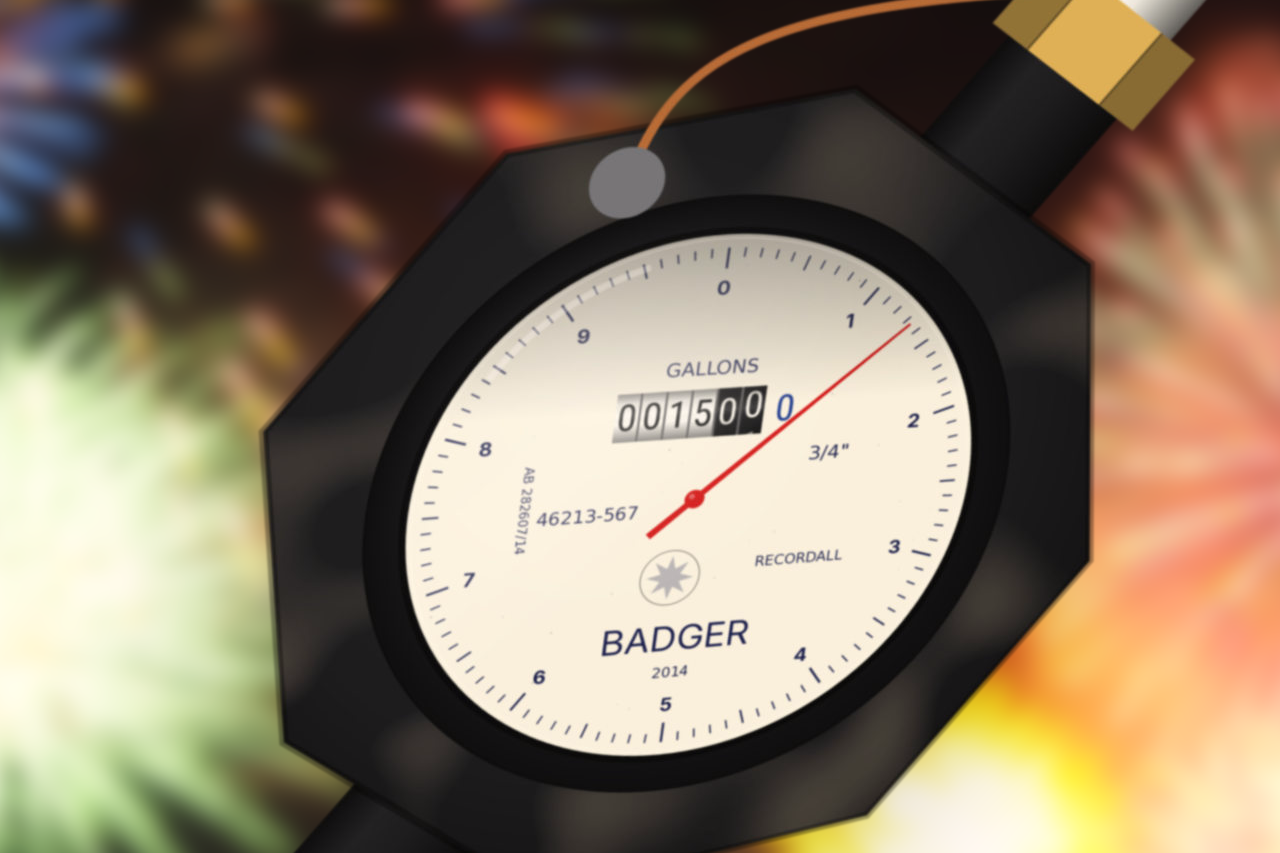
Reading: value=15001.3 unit=gal
